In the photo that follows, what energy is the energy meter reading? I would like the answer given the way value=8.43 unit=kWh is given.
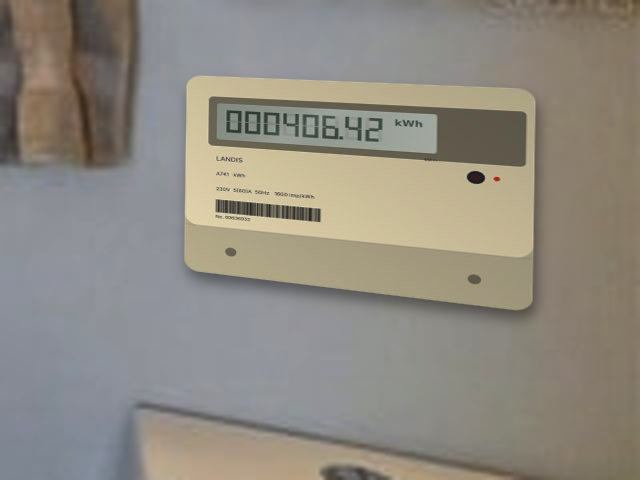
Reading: value=406.42 unit=kWh
